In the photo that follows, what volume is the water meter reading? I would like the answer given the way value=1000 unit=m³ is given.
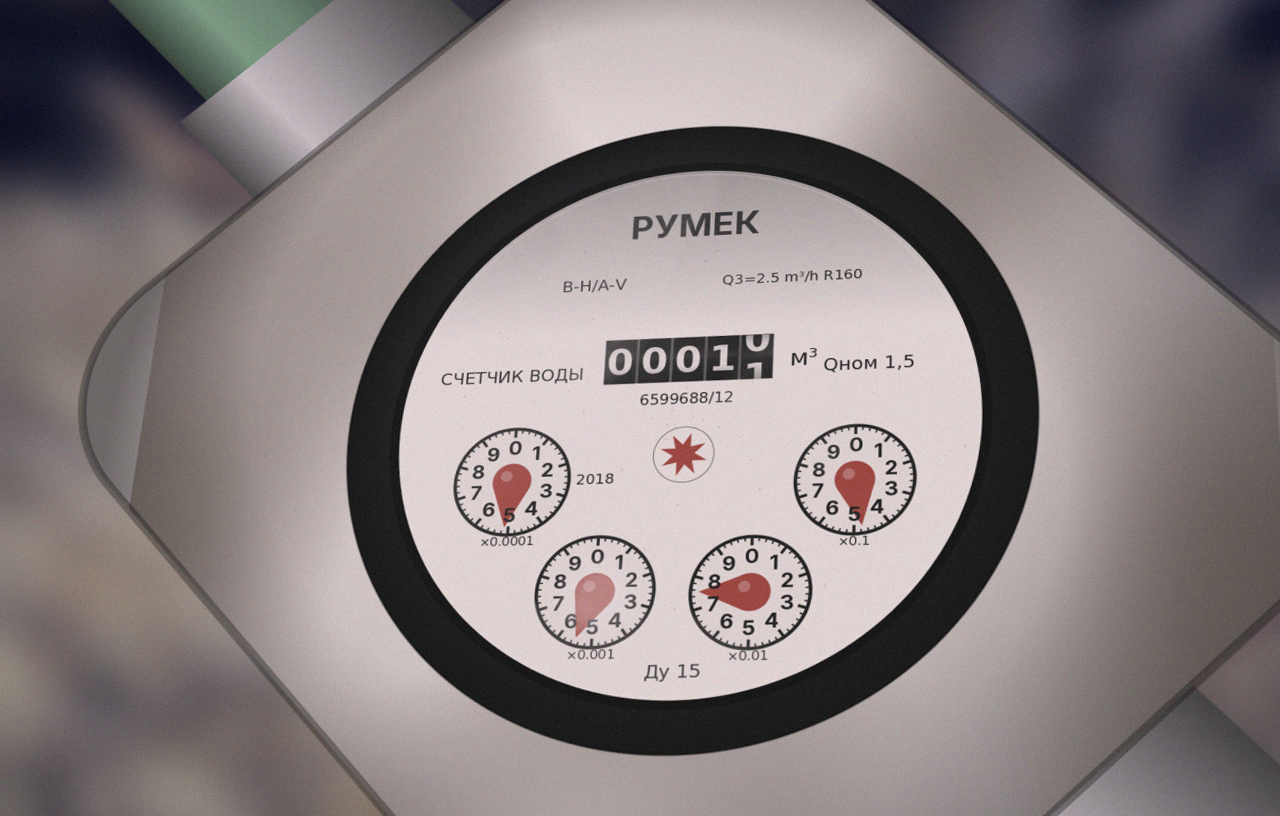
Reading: value=10.4755 unit=m³
